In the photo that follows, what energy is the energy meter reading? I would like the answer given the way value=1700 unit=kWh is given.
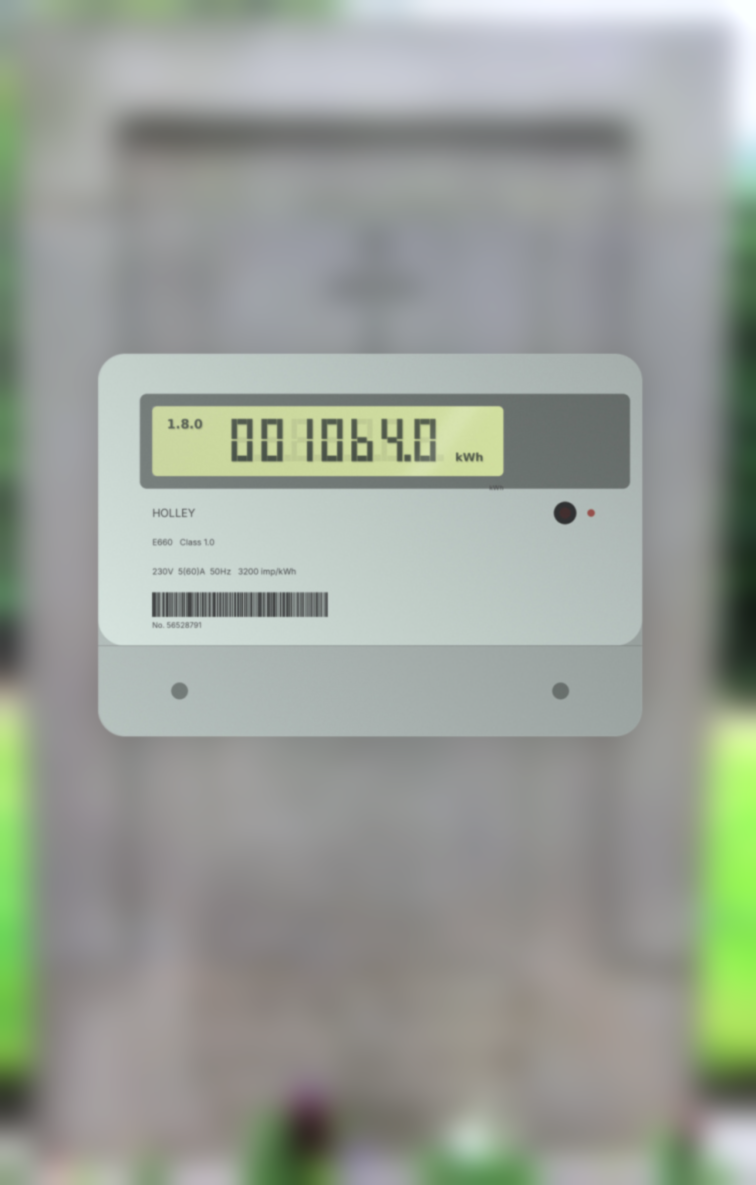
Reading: value=1064.0 unit=kWh
